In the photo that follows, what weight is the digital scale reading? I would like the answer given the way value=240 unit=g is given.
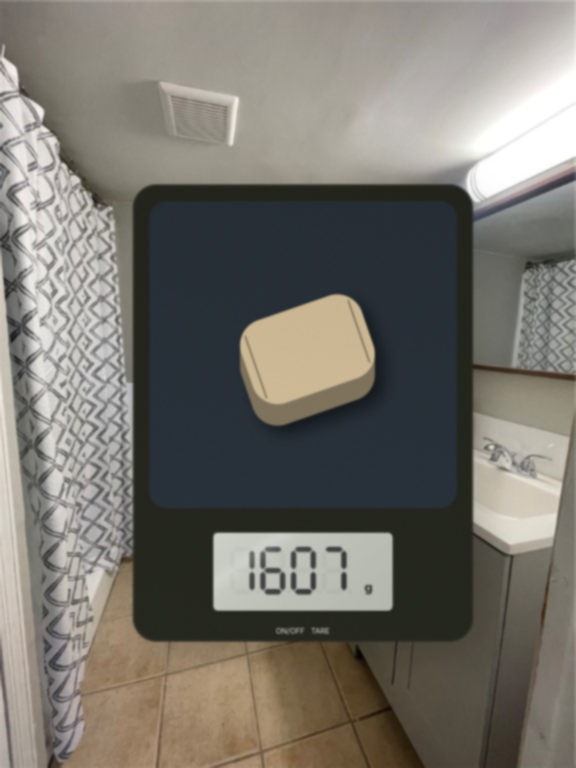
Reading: value=1607 unit=g
